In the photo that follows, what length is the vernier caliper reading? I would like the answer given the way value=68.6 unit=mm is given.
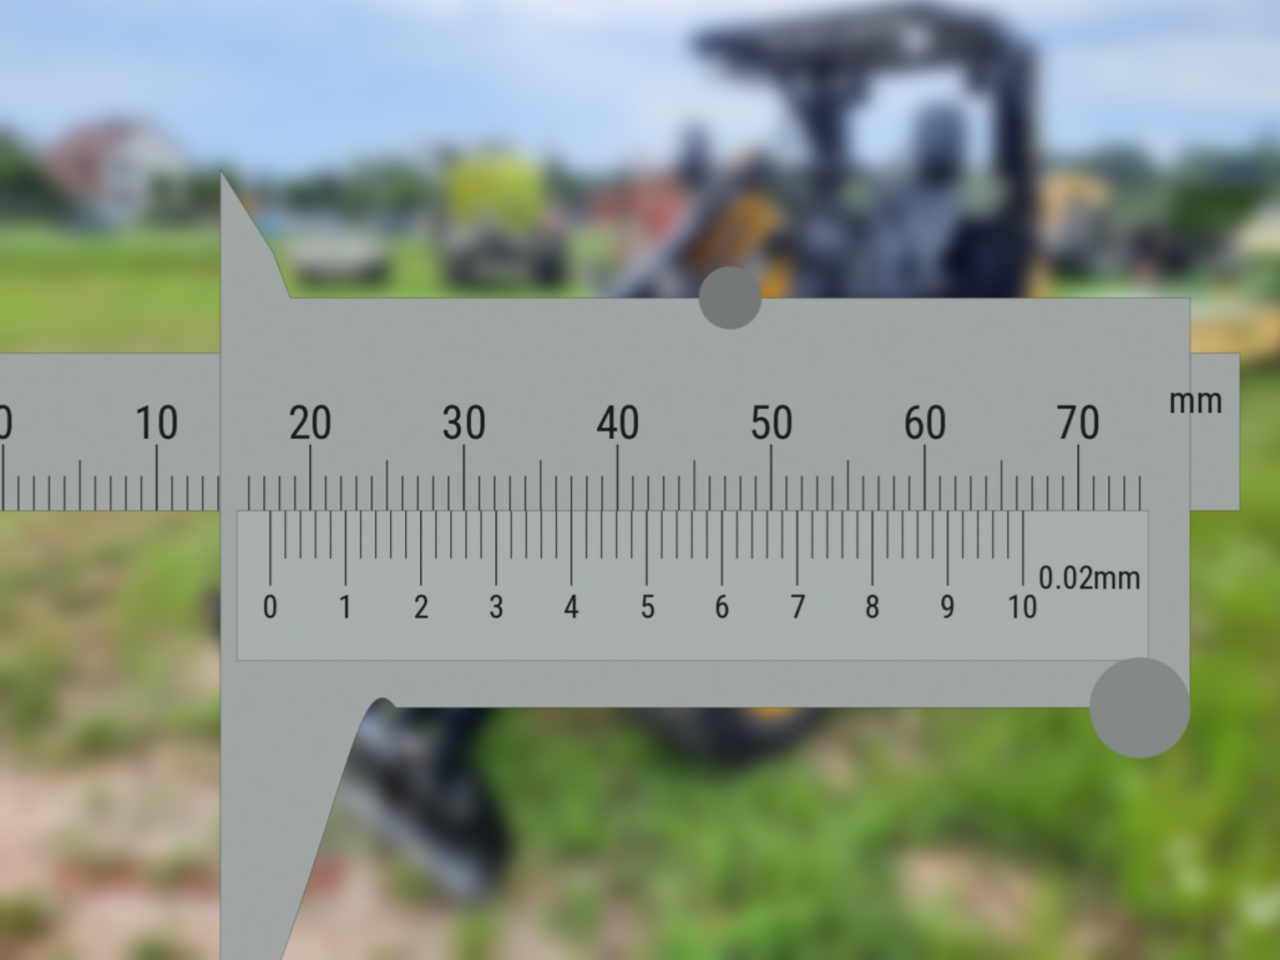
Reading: value=17.4 unit=mm
